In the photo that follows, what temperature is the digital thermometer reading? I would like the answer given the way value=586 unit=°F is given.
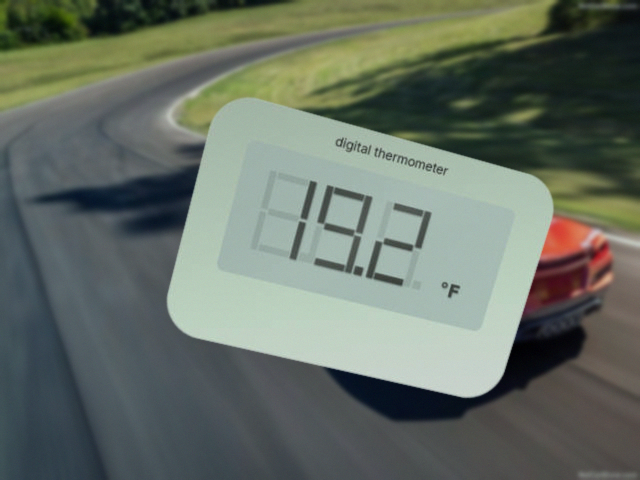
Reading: value=19.2 unit=°F
